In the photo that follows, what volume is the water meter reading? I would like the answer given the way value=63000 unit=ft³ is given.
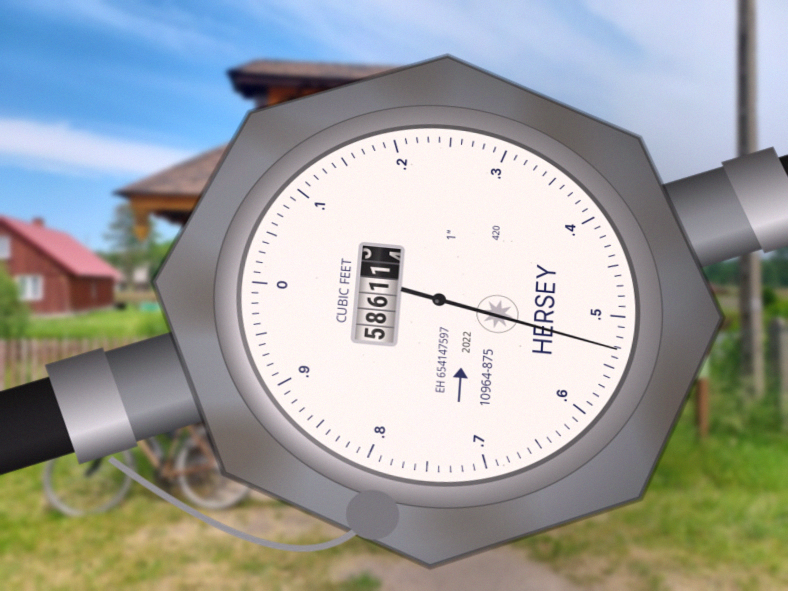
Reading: value=586113.53 unit=ft³
